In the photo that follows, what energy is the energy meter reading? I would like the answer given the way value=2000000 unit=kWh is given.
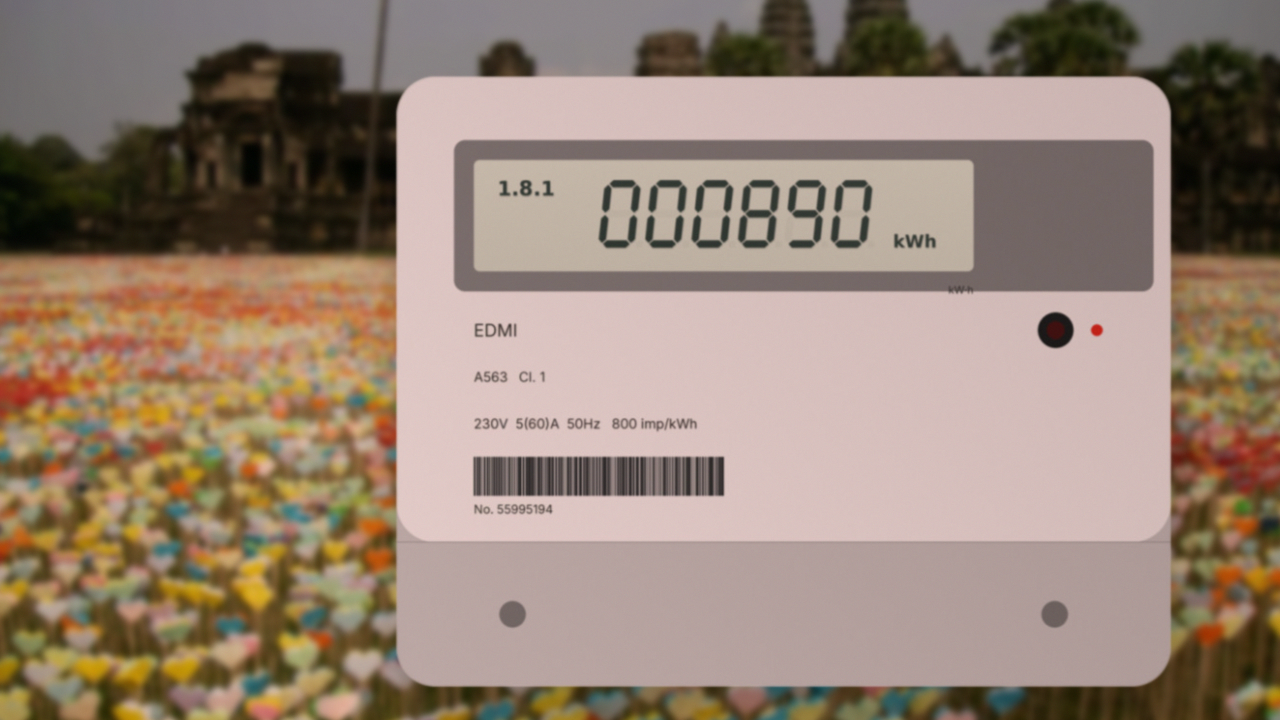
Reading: value=890 unit=kWh
